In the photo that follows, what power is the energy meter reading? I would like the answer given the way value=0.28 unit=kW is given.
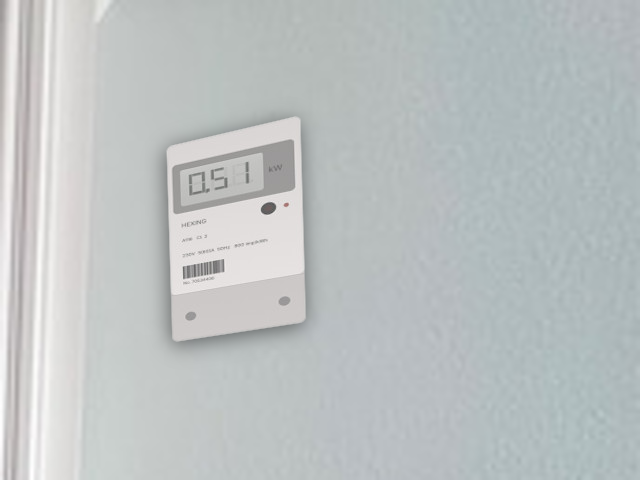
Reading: value=0.51 unit=kW
